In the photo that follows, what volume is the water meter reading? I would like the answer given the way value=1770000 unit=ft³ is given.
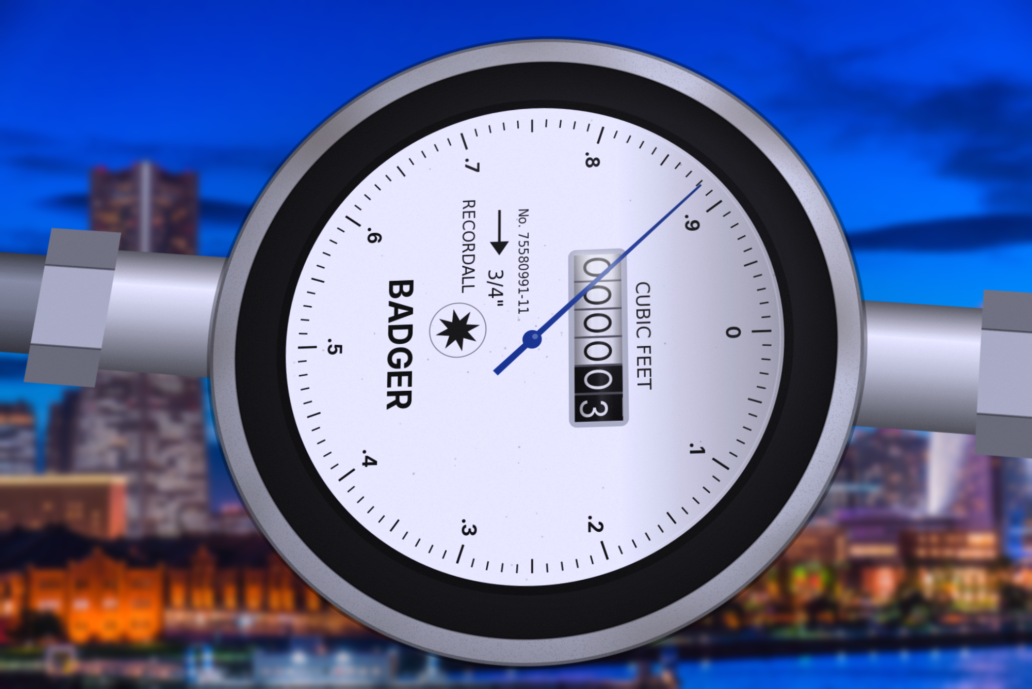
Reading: value=2.88 unit=ft³
